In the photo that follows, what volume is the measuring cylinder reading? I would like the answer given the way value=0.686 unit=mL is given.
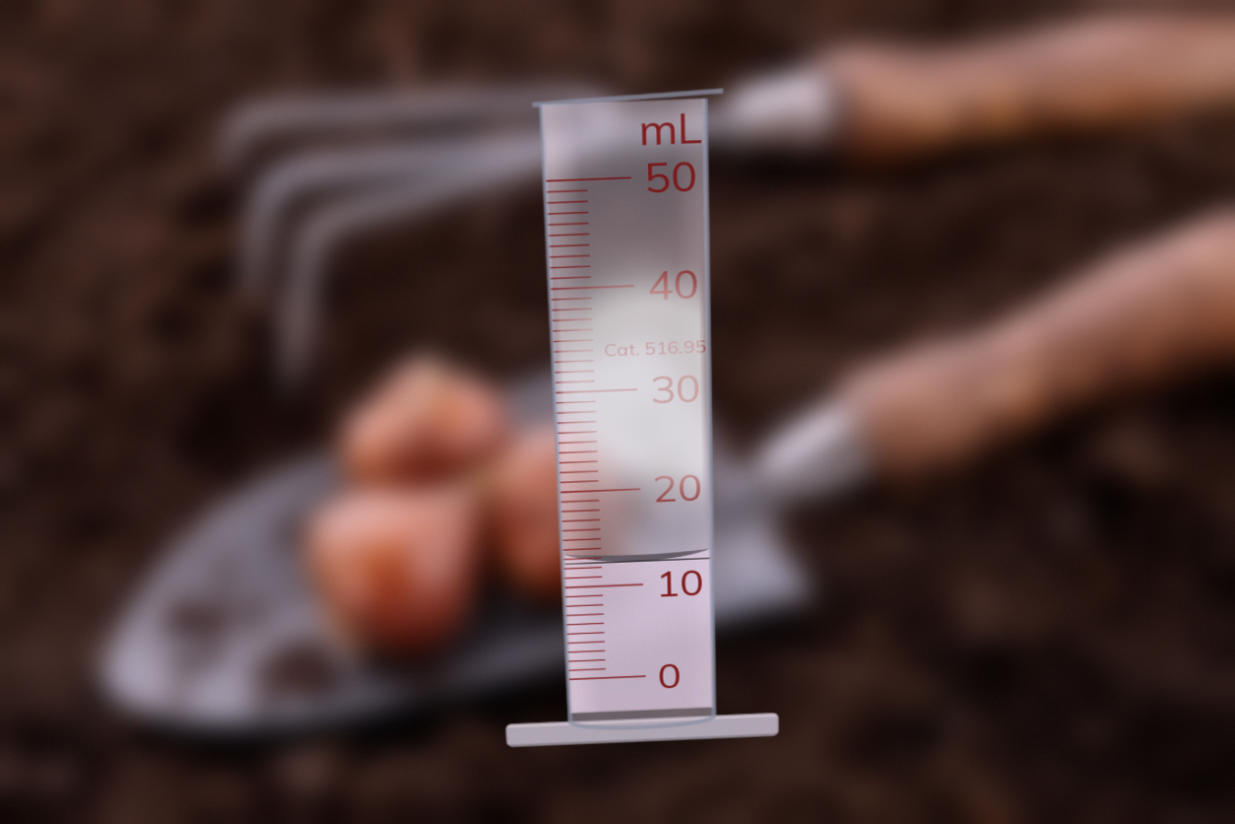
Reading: value=12.5 unit=mL
